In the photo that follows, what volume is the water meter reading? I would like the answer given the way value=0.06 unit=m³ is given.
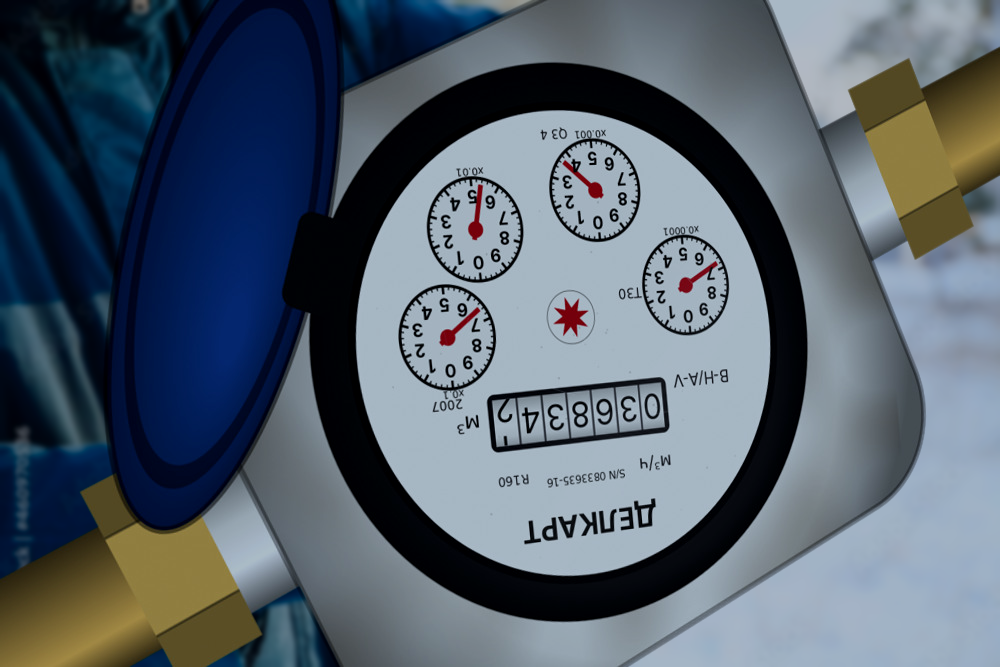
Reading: value=368341.6536 unit=m³
